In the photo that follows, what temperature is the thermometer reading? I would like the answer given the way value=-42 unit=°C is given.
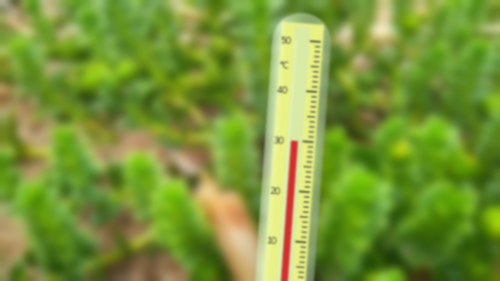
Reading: value=30 unit=°C
